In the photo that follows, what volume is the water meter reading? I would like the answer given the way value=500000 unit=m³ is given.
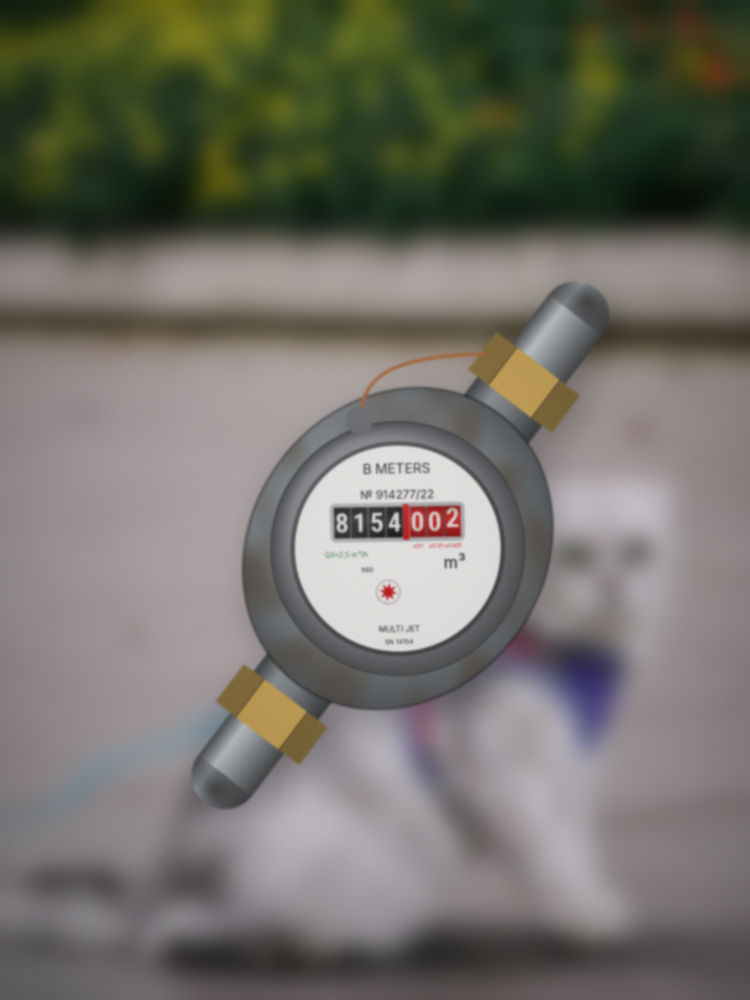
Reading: value=8154.002 unit=m³
